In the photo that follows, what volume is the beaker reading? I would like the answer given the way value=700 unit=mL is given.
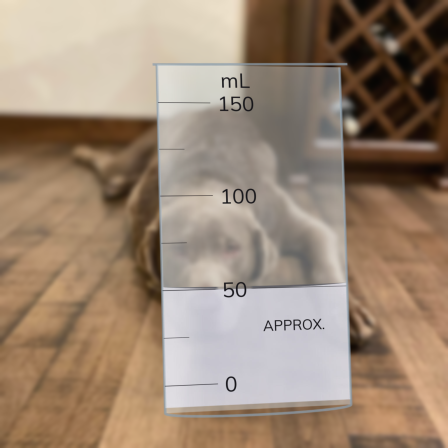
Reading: value=50 unit=mL
